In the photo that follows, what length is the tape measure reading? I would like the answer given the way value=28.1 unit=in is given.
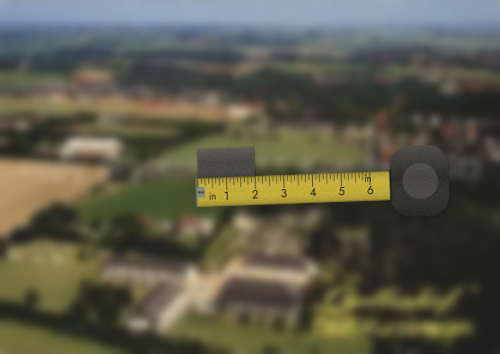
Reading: value=2 unit=in
